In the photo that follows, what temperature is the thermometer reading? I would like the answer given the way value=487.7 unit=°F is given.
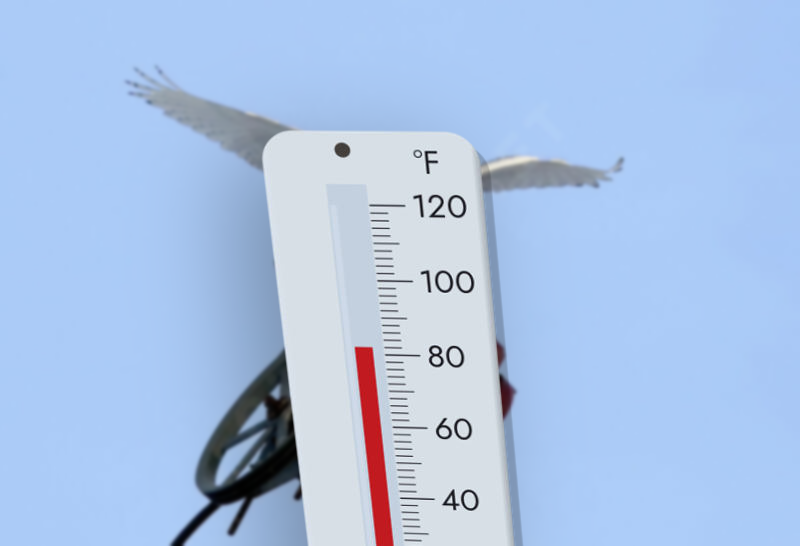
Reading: value=82 unit=°F
